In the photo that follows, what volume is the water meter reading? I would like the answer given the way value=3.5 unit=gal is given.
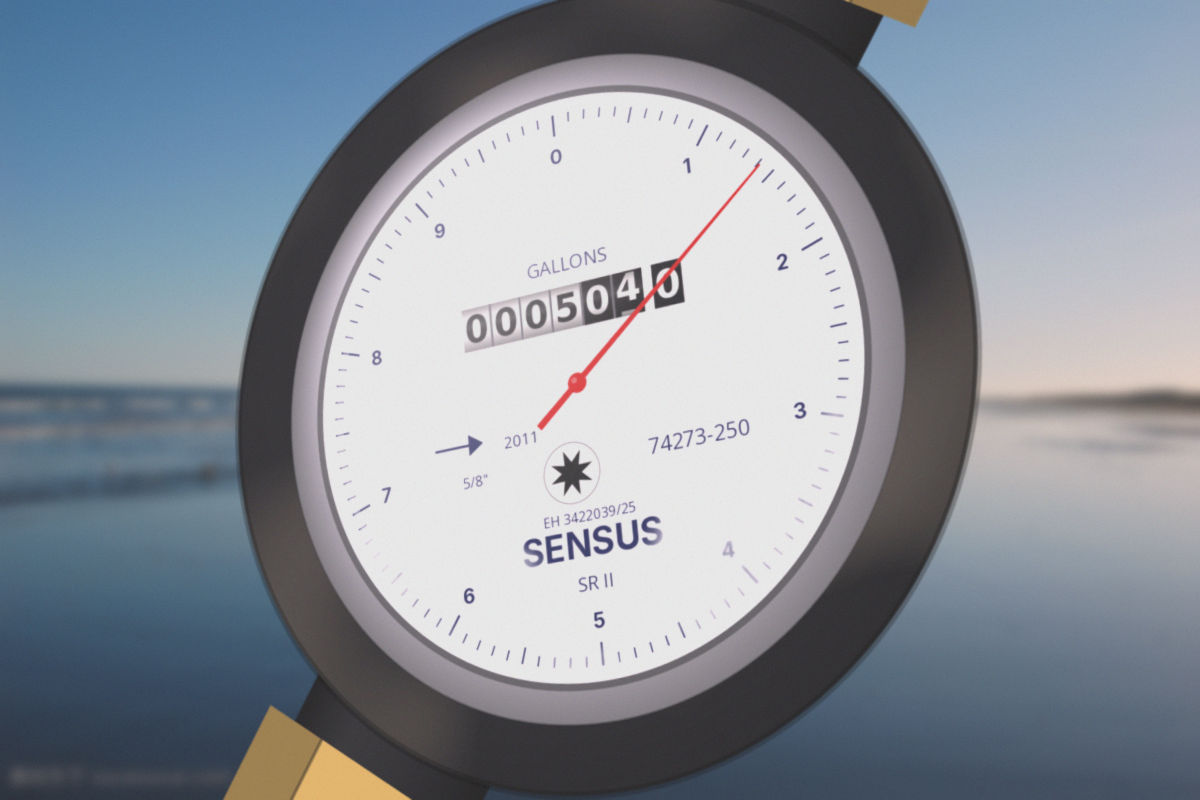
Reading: value=5041.4 unit=gal
